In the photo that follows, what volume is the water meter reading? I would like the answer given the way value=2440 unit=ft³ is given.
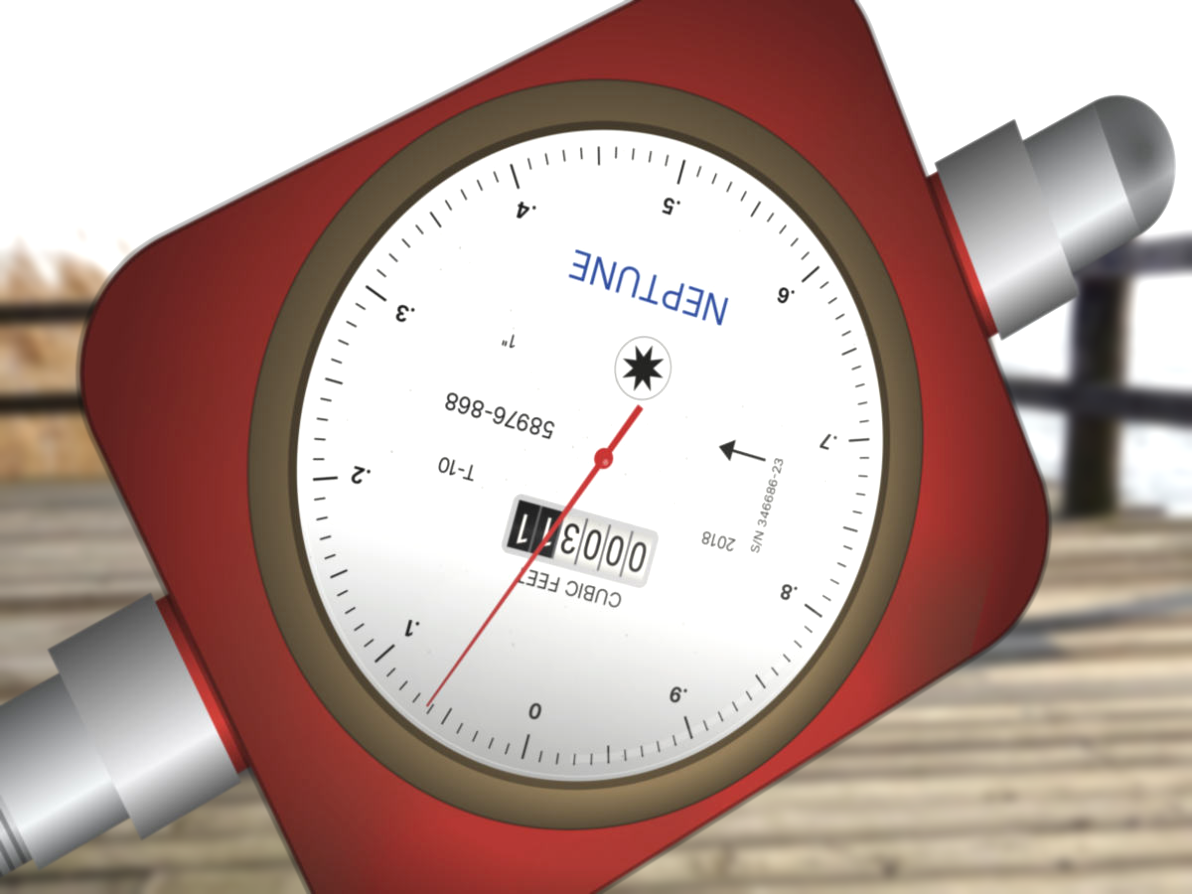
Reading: value=311.06 unit=ft³
